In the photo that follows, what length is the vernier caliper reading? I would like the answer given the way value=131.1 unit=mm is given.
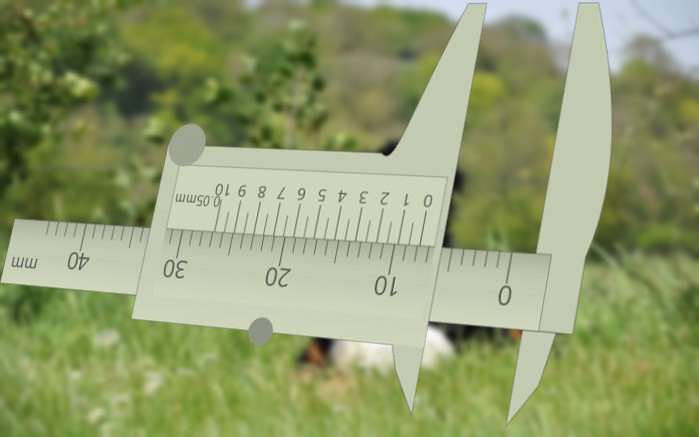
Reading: value=7.8 unit=mm
